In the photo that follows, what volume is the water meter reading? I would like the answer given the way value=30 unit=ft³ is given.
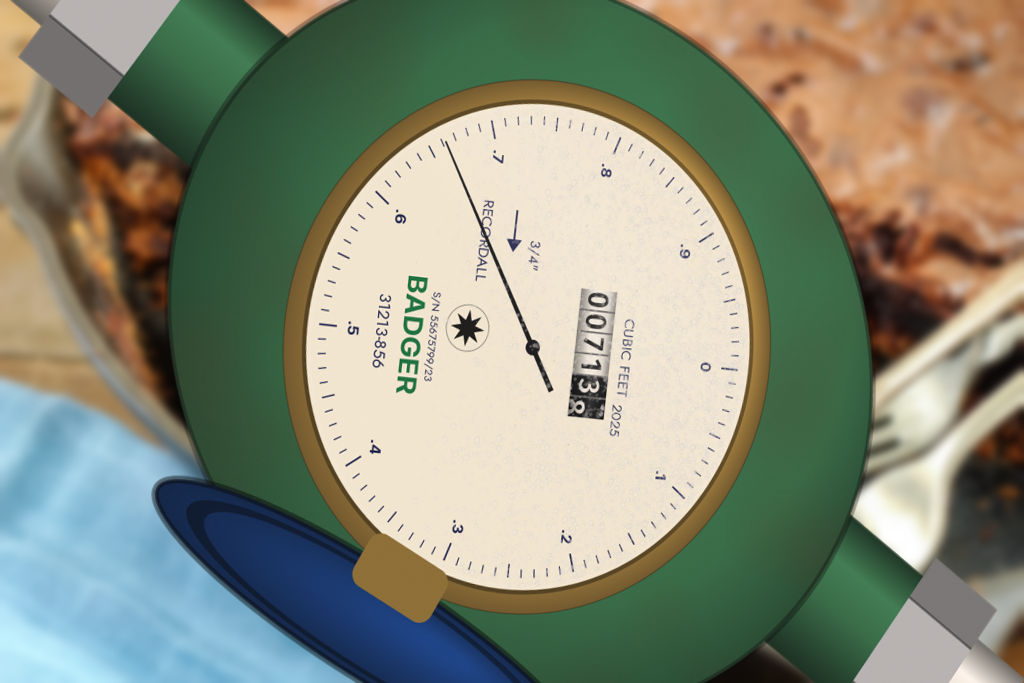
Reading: value=7137.66 unit=ft³
